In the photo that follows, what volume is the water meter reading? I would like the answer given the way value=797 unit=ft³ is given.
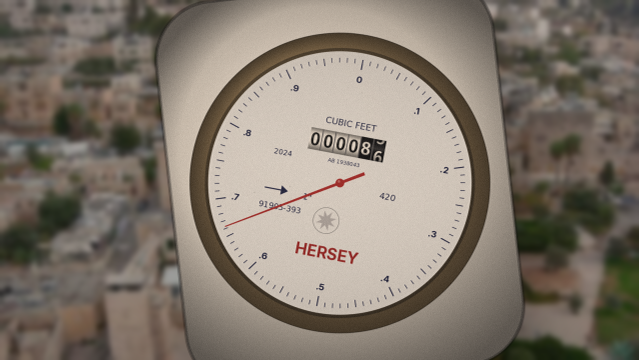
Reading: value=85.66 unit=ft³
